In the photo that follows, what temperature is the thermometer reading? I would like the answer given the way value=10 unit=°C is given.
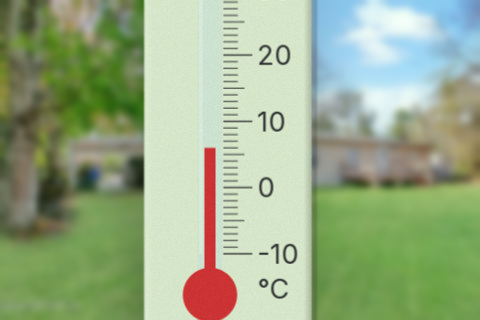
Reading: value=6 unit=°C
